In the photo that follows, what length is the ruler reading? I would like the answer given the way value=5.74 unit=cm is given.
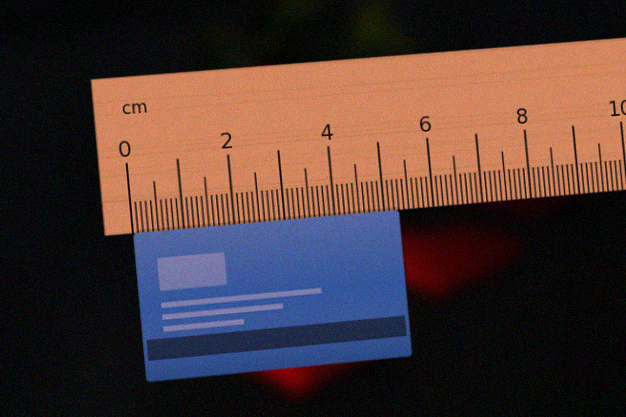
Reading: value=5.3 unit=cm
